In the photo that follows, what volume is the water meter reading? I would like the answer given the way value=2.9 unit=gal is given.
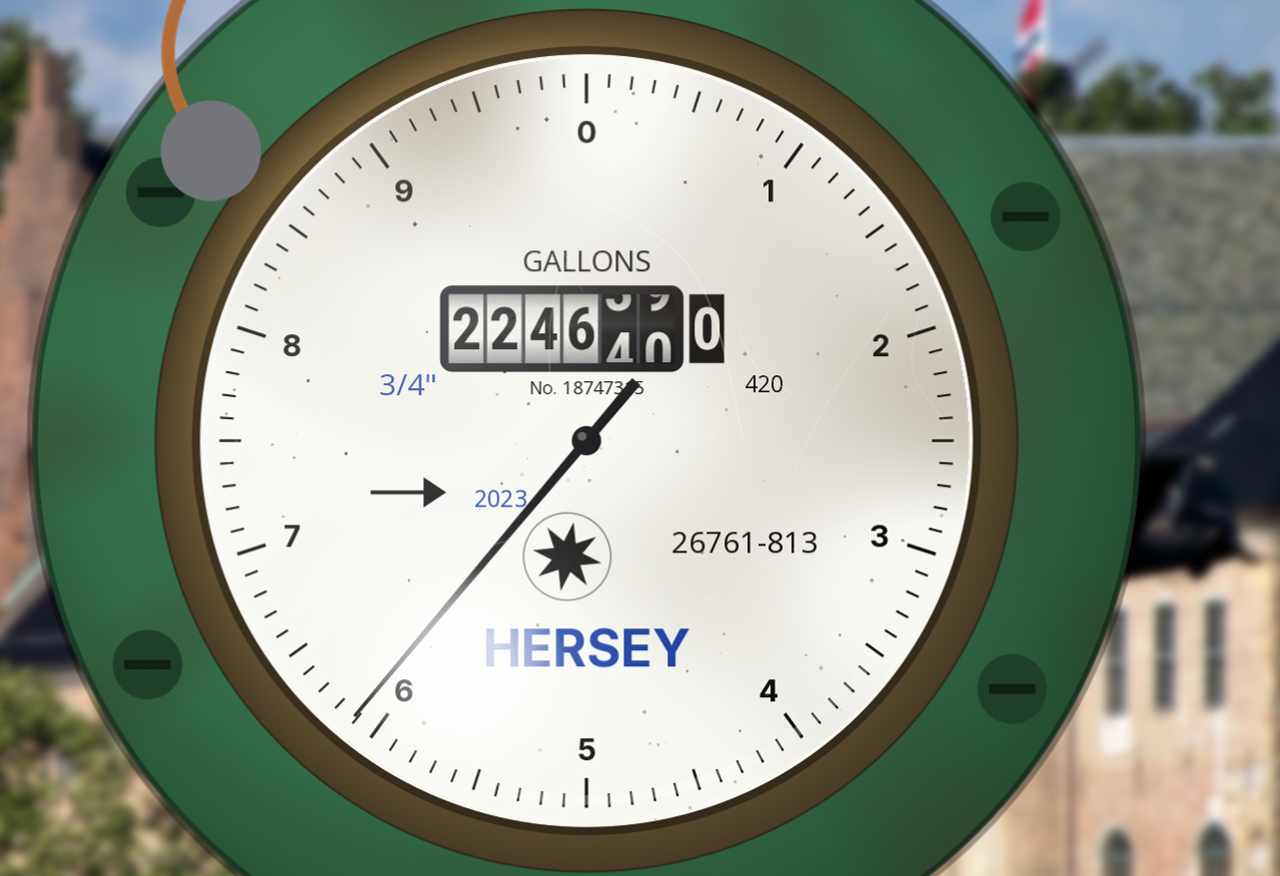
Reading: value=2246396.1 unit=gal
